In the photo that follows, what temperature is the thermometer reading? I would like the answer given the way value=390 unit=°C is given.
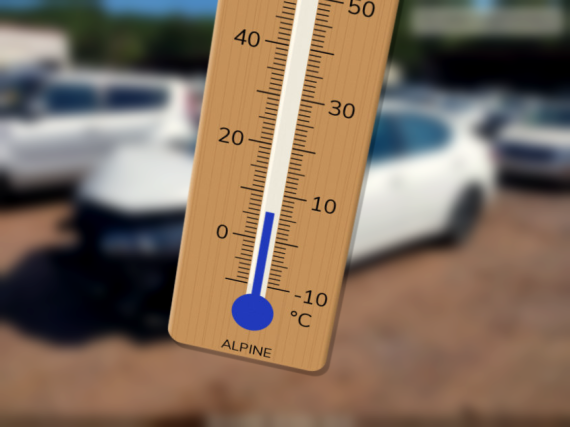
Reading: value=6 unit=°C
